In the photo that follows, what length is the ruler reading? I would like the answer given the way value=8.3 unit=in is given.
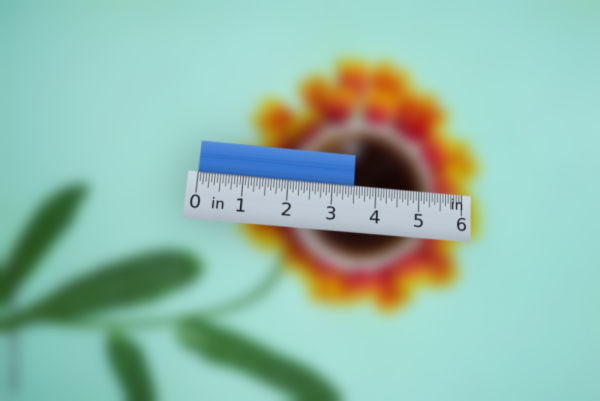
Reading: value=3.5 unit=in
